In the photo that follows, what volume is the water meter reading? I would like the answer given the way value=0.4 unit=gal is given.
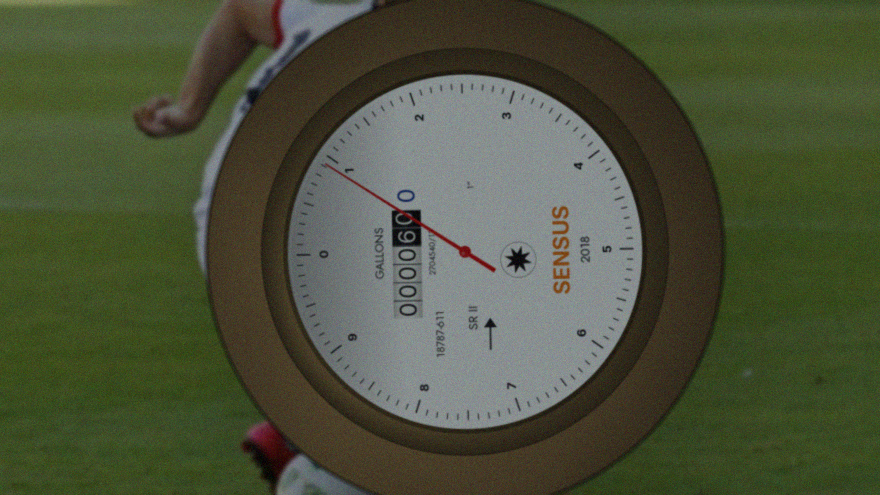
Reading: value=600.9 unit=gal
